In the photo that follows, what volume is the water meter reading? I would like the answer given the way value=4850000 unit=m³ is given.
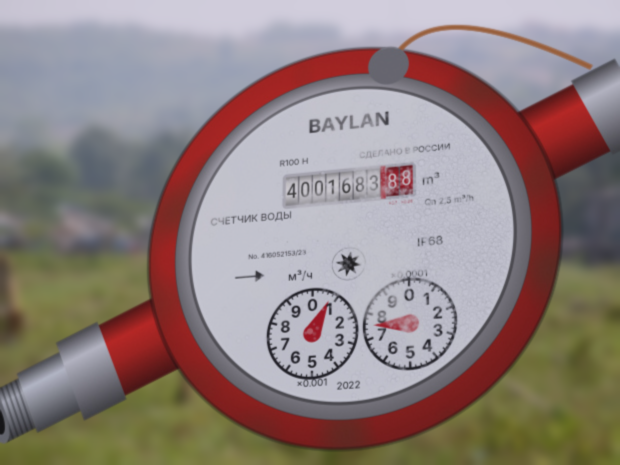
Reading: value=4001683.8807 unit=m³
